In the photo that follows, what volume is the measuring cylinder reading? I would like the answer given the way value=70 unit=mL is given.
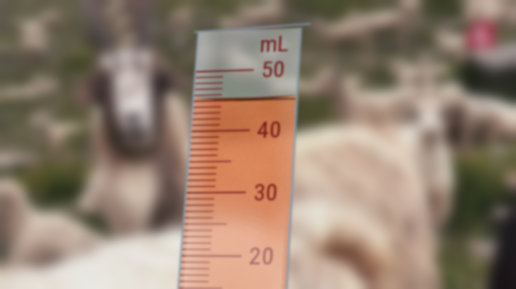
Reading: value=45 unit=mL
